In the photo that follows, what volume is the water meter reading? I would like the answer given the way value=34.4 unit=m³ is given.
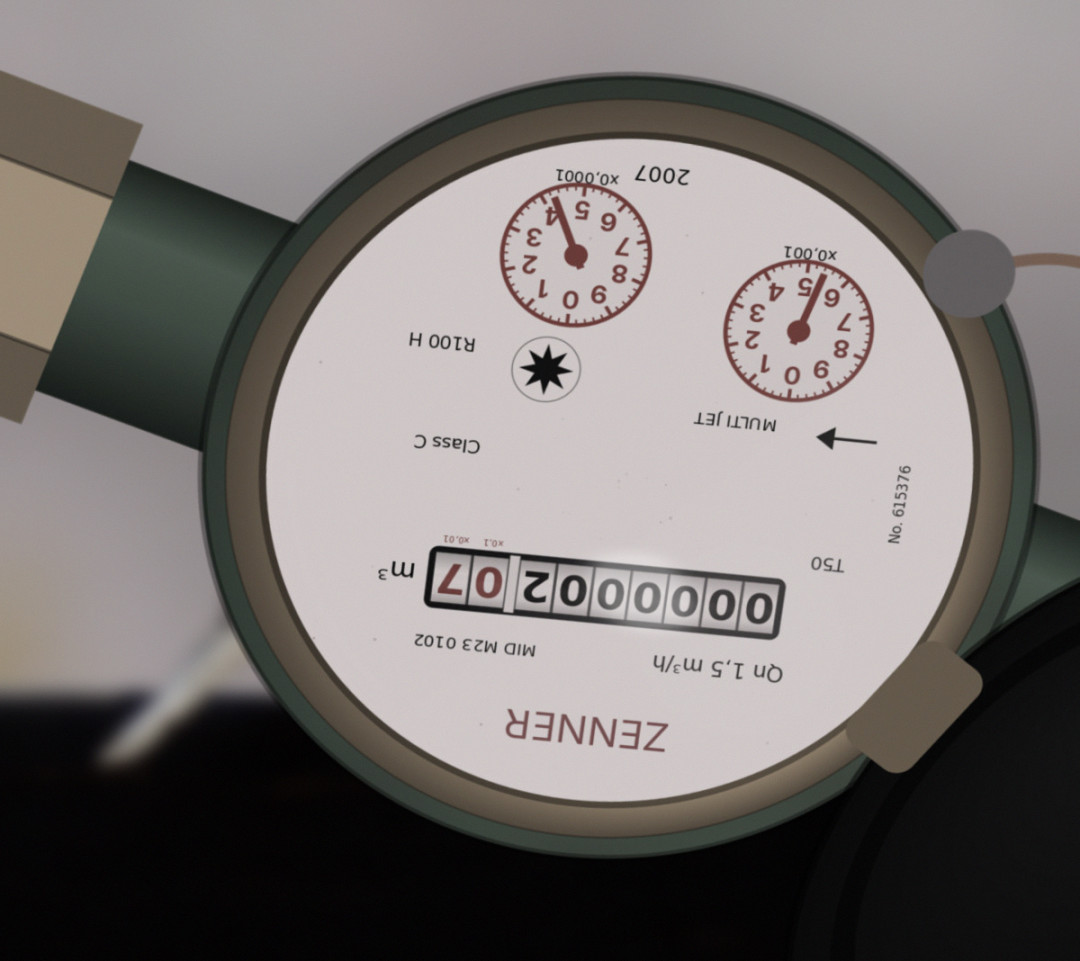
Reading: value=2.0754 unit=m³
